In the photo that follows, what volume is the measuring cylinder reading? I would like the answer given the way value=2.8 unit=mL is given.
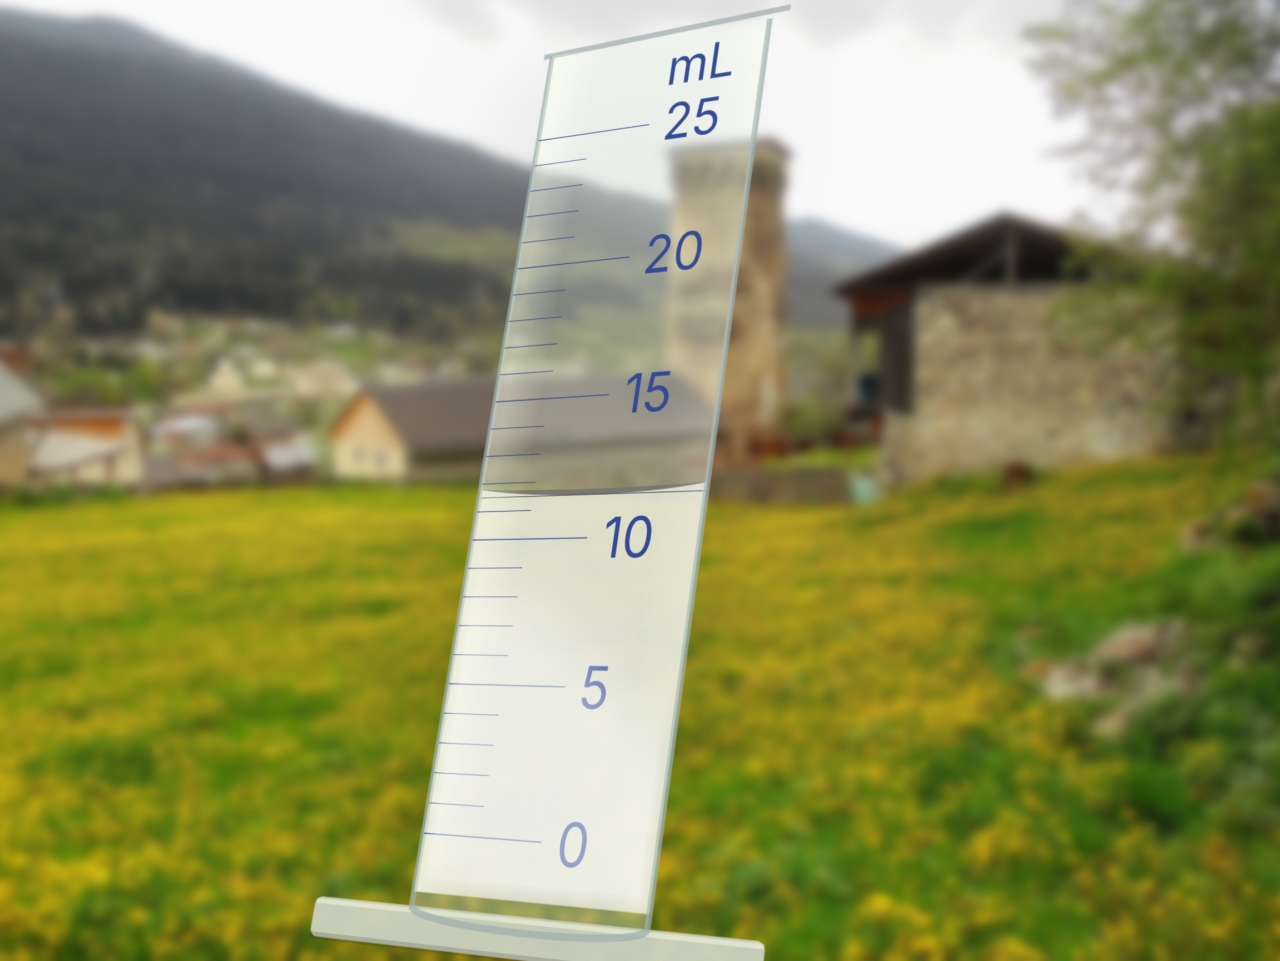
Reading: value=11.5 unit=mL
